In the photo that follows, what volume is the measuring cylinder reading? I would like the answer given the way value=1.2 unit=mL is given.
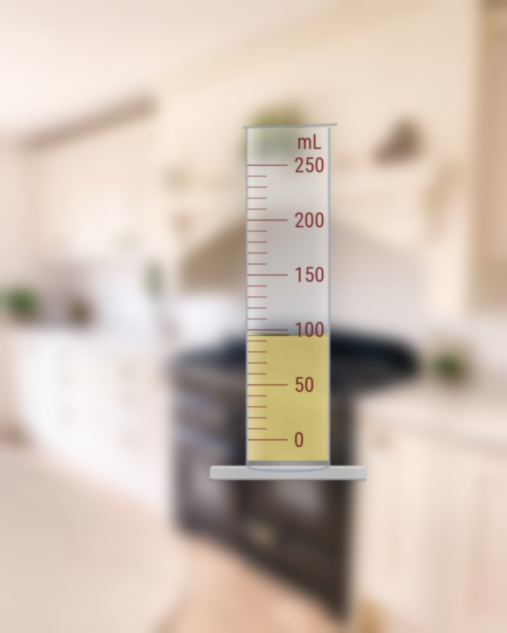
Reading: value=95 unit=mL
